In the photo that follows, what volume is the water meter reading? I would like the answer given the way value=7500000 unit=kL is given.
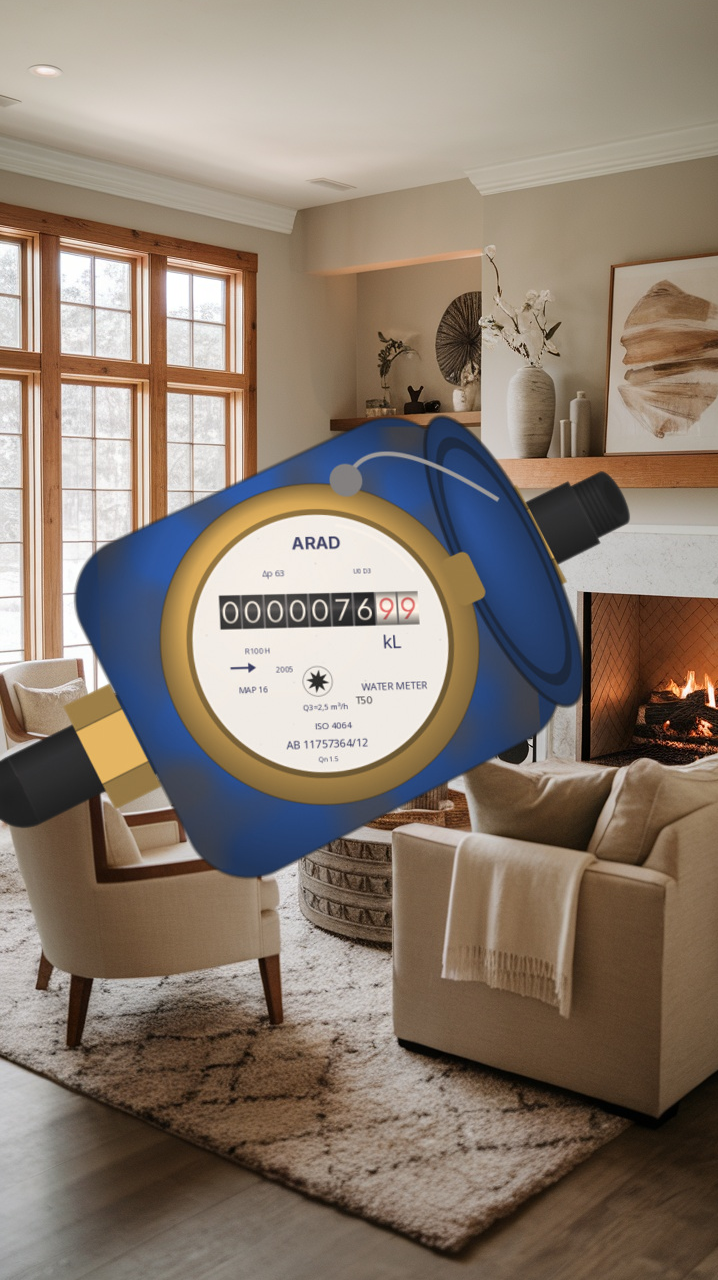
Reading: value=76.99 unit=kL
